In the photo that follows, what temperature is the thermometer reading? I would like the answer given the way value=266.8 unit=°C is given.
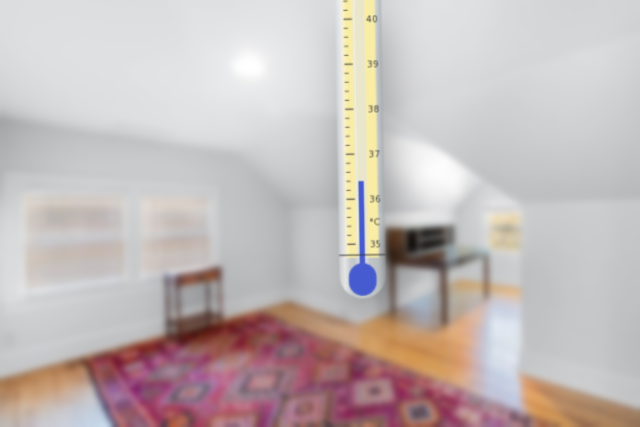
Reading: value=36.4 unit=°C
